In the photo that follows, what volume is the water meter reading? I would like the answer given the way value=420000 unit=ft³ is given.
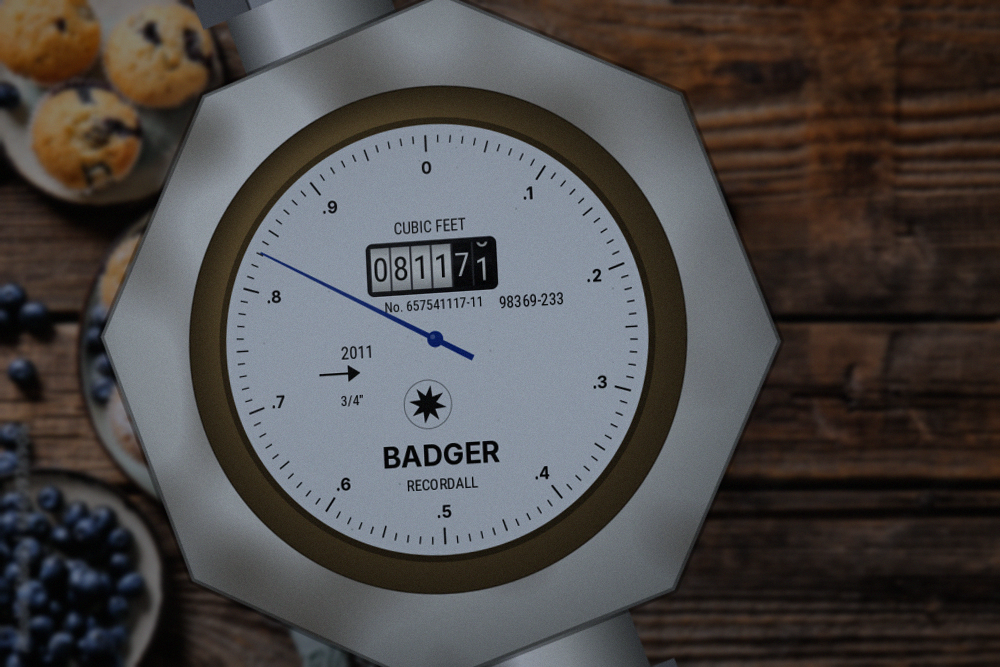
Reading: value=81170.83 unit=ft³
